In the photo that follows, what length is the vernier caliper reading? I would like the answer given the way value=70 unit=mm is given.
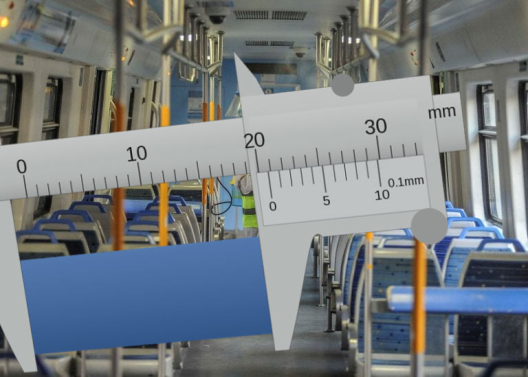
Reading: value=20.8 unit=mm
